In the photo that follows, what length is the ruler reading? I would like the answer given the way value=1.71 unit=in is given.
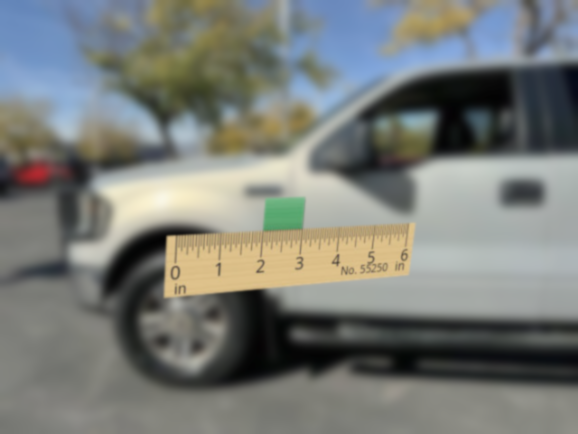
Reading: value=1 unit=in
